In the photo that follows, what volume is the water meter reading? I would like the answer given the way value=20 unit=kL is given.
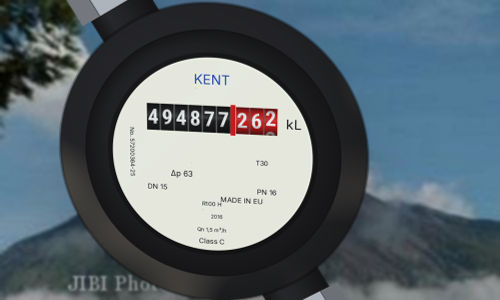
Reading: value=494877.262 unit=kL
